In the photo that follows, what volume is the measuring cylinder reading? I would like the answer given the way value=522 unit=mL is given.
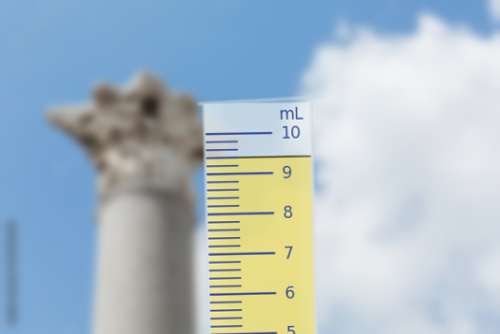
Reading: value=9.4 unit=mL
